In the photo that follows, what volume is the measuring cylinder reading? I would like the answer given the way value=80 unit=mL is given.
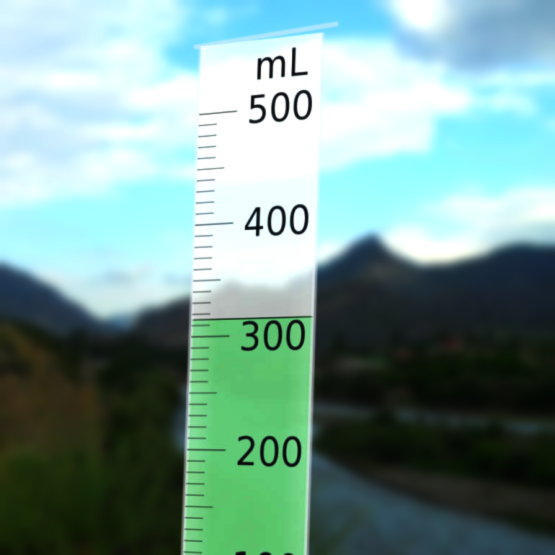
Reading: value=315 unit=mL
